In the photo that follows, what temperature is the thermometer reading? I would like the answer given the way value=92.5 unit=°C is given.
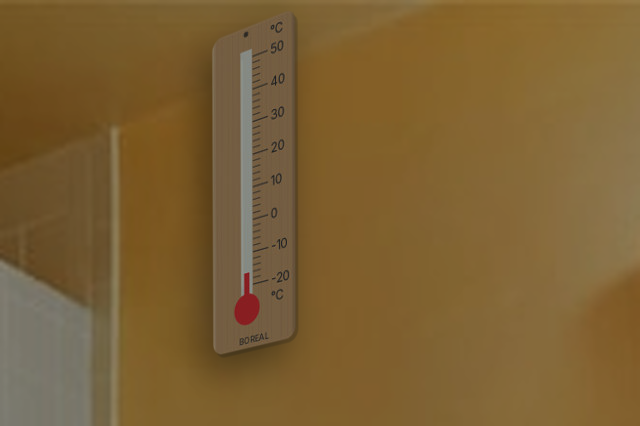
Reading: value=-16 unit=°C
